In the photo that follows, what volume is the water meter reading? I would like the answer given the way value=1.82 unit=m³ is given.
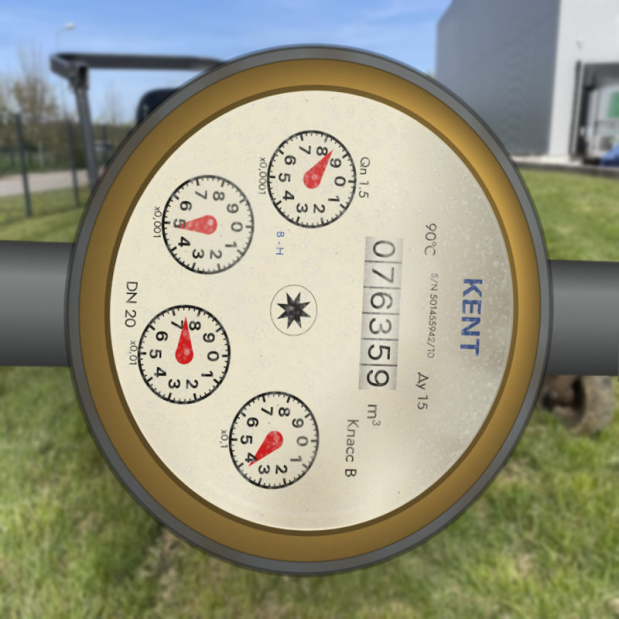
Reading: value=76359.3748 unit=m³
